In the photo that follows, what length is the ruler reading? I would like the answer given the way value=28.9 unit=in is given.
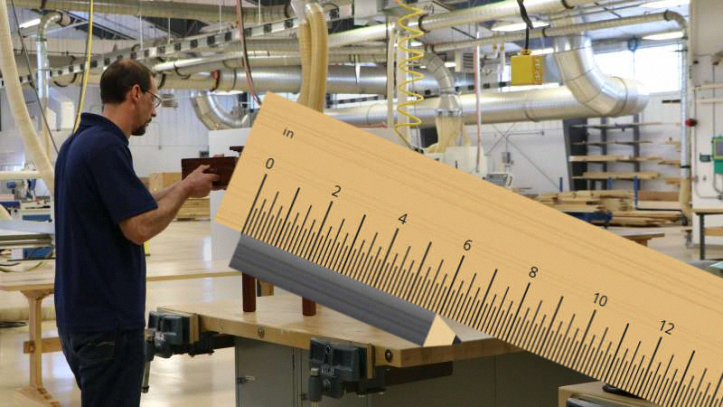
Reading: value=6.875 unit=in
